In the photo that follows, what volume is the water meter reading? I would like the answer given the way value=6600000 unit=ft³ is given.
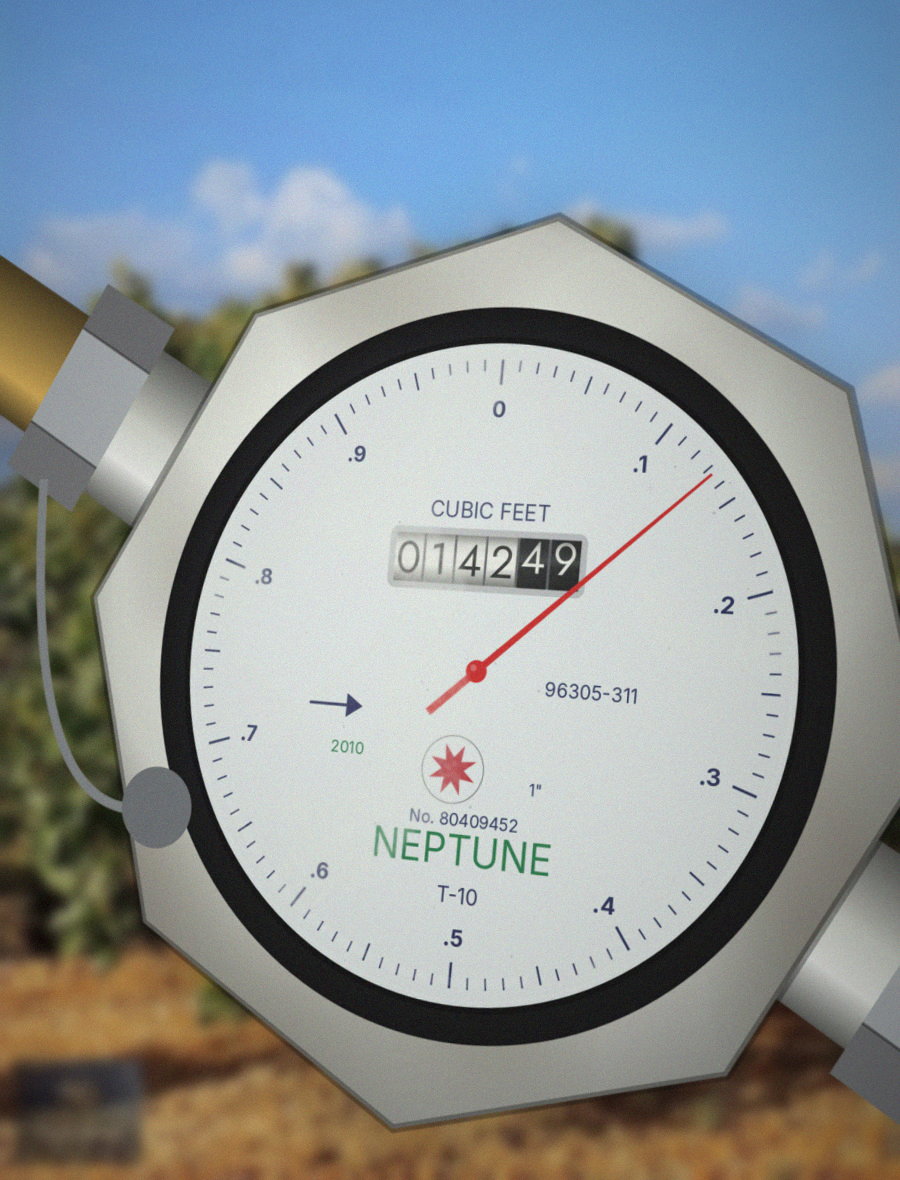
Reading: value=14249.13 unit=ft³
